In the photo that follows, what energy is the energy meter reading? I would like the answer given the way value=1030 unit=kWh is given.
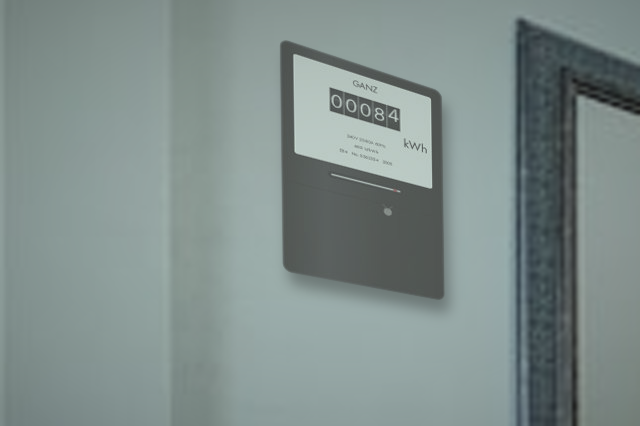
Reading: value=84 unit=kWh
